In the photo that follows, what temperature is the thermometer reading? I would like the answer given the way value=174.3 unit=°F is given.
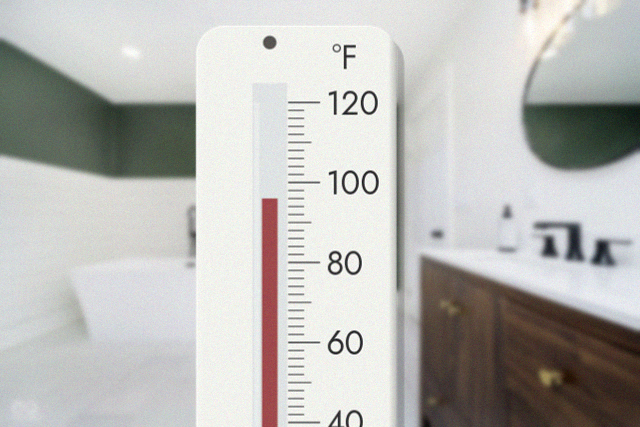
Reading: value=96 unit=°F
